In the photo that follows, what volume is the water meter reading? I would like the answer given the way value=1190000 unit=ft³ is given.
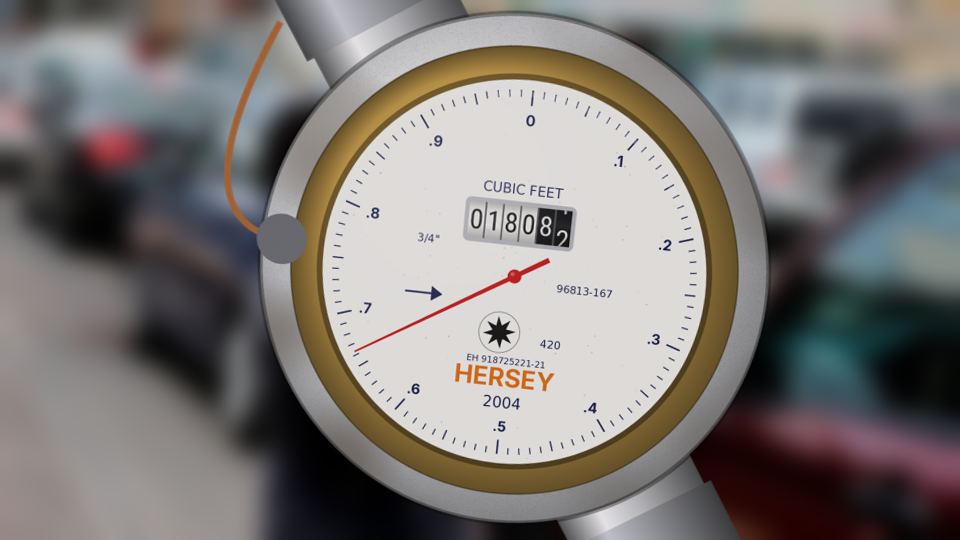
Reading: value=18081.66 unit=ft³
